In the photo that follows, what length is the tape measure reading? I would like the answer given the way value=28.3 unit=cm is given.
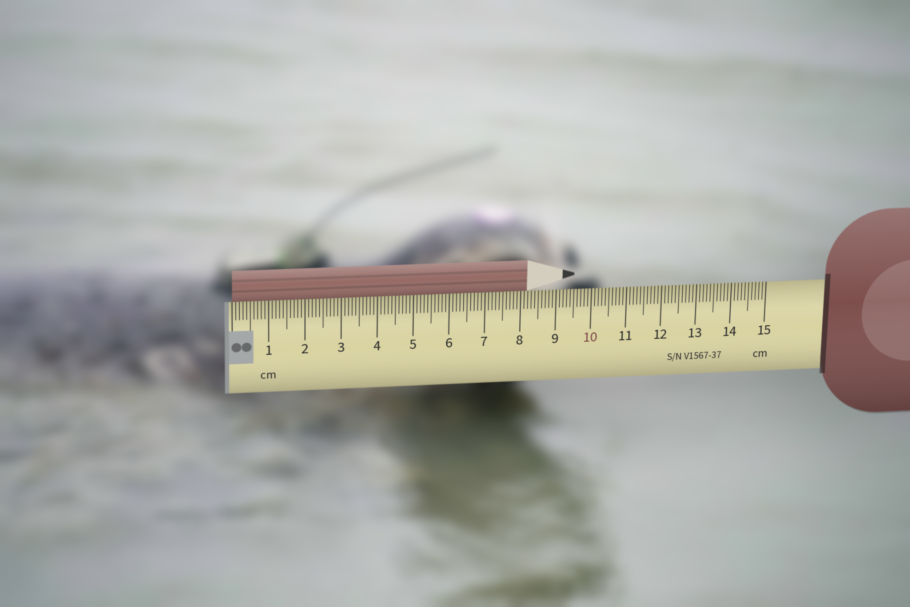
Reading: value=9.5 unit=cm
